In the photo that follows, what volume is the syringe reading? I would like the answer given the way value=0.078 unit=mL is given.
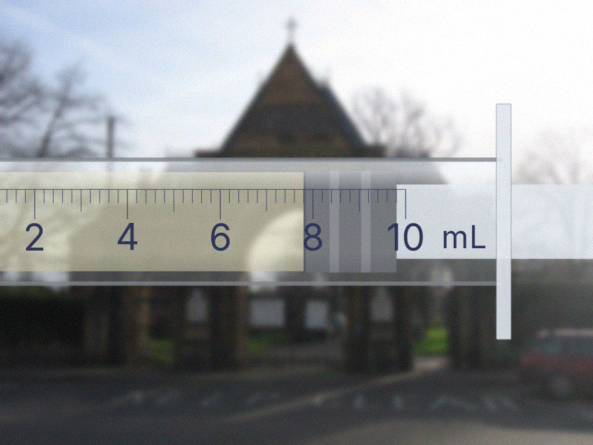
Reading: value=7.8 unit=mL
